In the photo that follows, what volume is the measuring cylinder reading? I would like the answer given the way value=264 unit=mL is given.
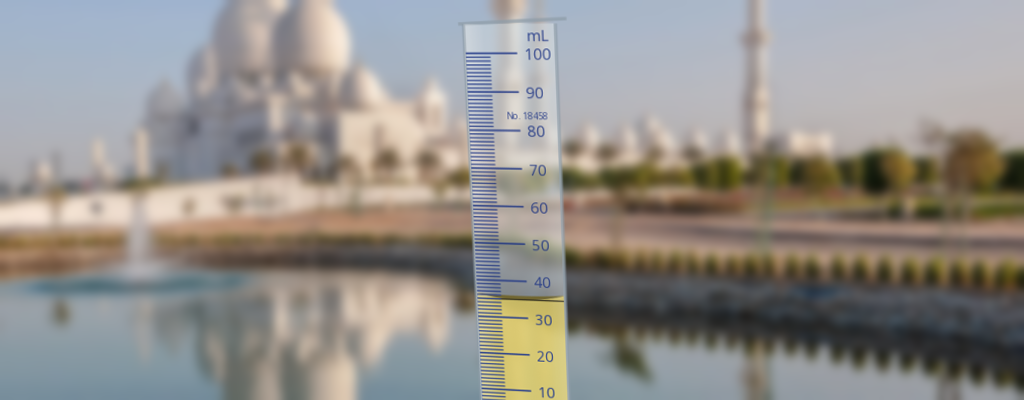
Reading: value=35 unit=mL
